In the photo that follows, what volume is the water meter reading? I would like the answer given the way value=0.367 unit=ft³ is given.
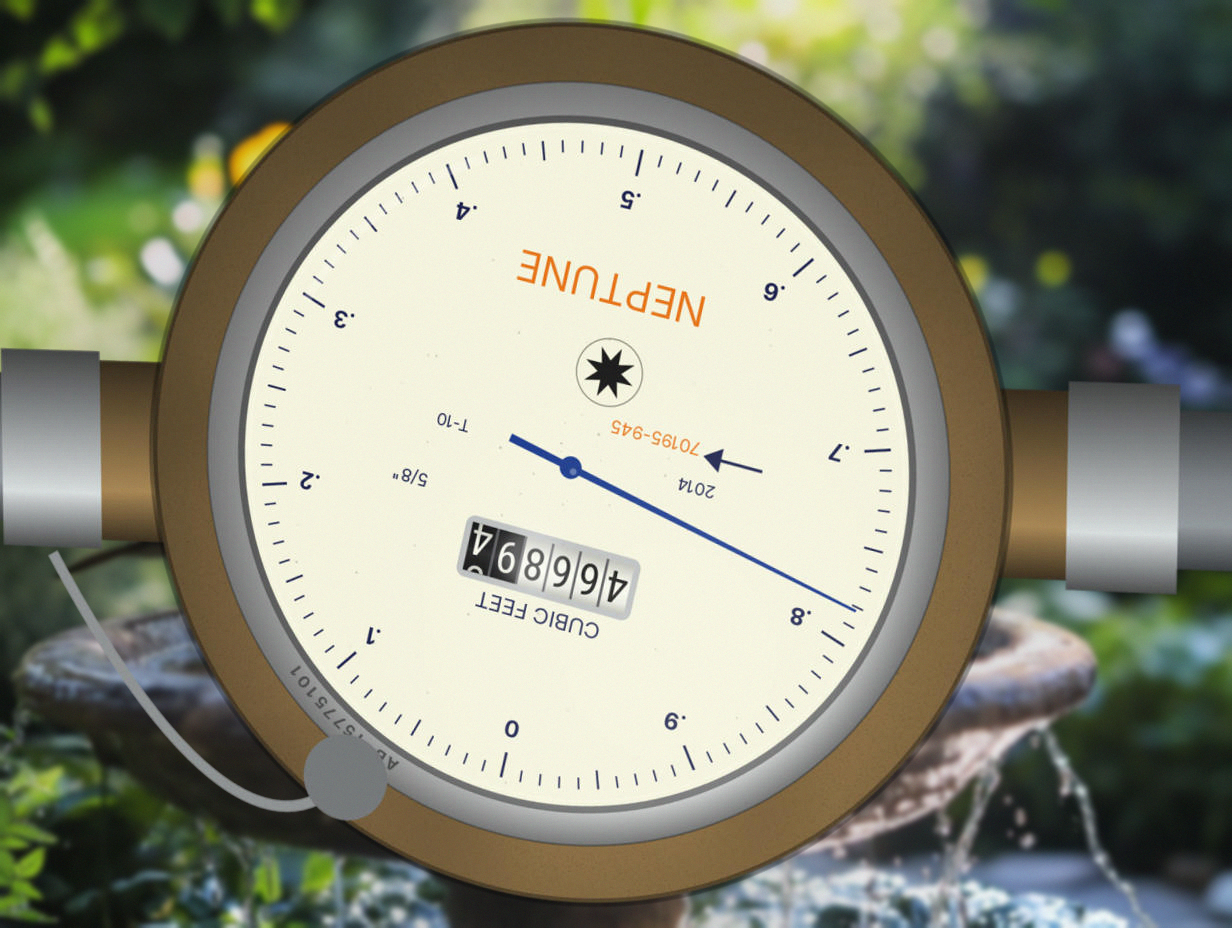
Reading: value=466893.78 unit=ft³
